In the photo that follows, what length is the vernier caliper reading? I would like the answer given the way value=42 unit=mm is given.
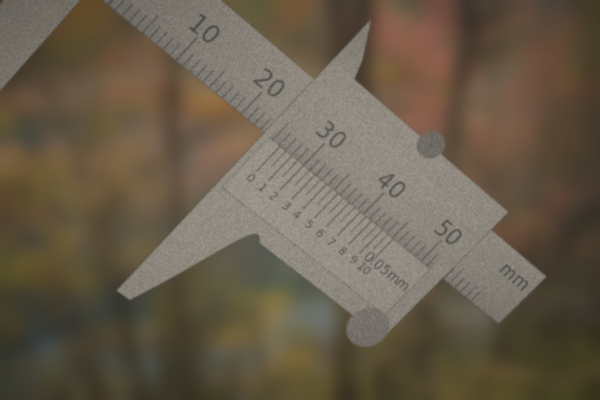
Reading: value=26.2 unit=mm
